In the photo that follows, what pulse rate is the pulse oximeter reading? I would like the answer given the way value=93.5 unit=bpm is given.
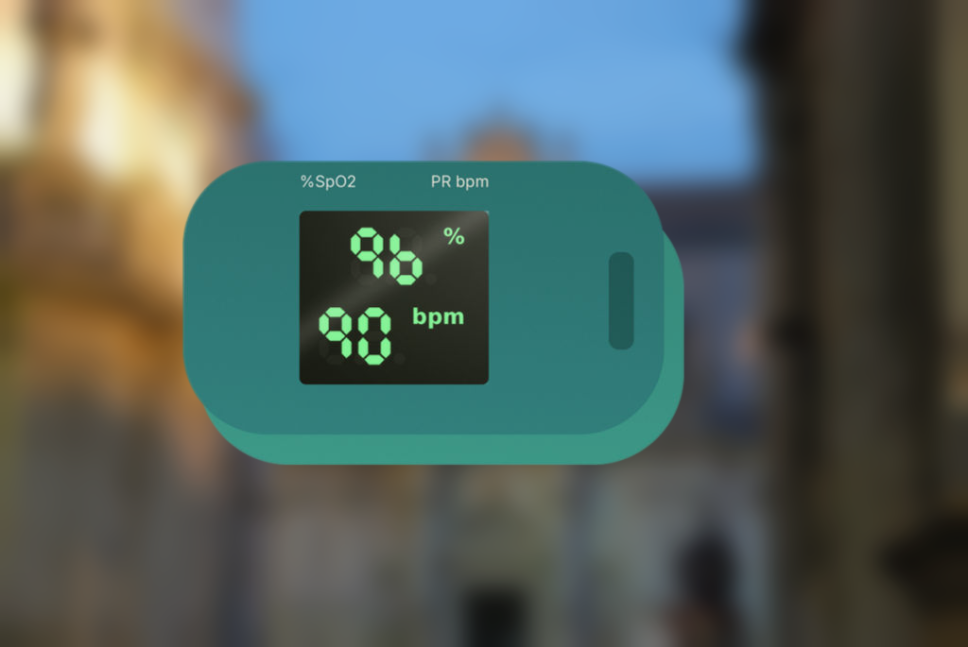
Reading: value=90 unit=bpm
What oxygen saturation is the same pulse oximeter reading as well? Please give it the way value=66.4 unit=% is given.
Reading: value=96 unit=%
